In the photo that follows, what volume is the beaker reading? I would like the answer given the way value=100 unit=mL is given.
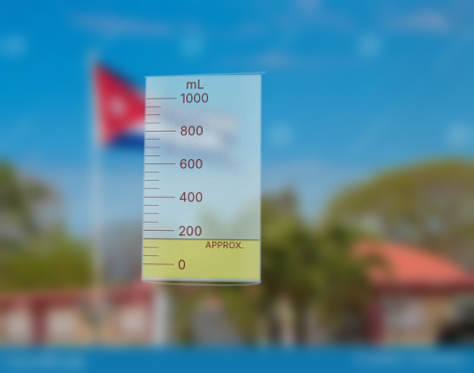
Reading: value=150 unit=mL
